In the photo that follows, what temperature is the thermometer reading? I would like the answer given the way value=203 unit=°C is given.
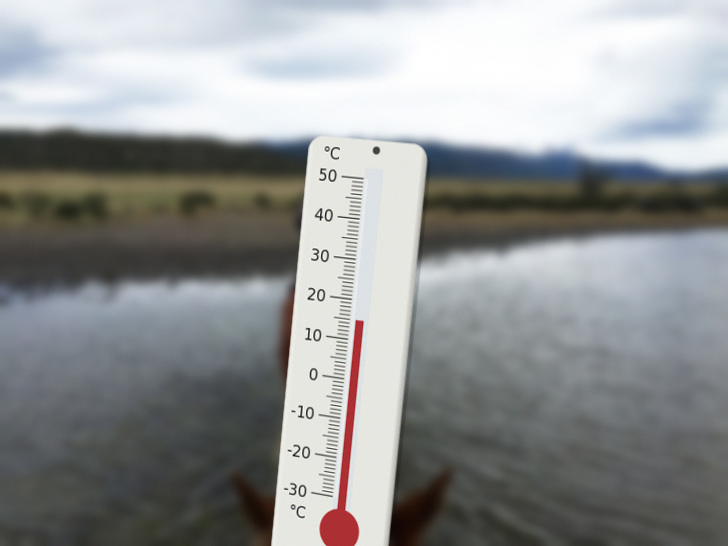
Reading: value=15 unit=°C
